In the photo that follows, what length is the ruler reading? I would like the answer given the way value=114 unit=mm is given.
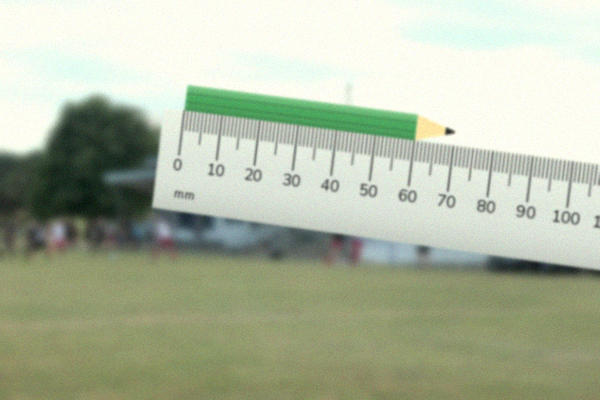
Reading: value=70 unit=mm
